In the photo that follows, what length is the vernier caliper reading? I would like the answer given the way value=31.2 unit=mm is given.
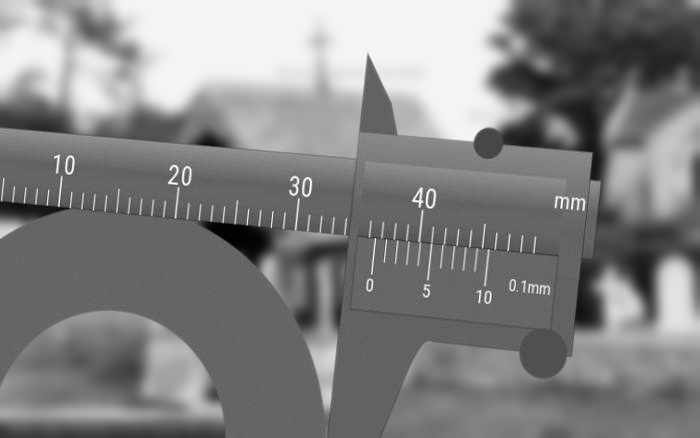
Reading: value=36.5 unit=mm
